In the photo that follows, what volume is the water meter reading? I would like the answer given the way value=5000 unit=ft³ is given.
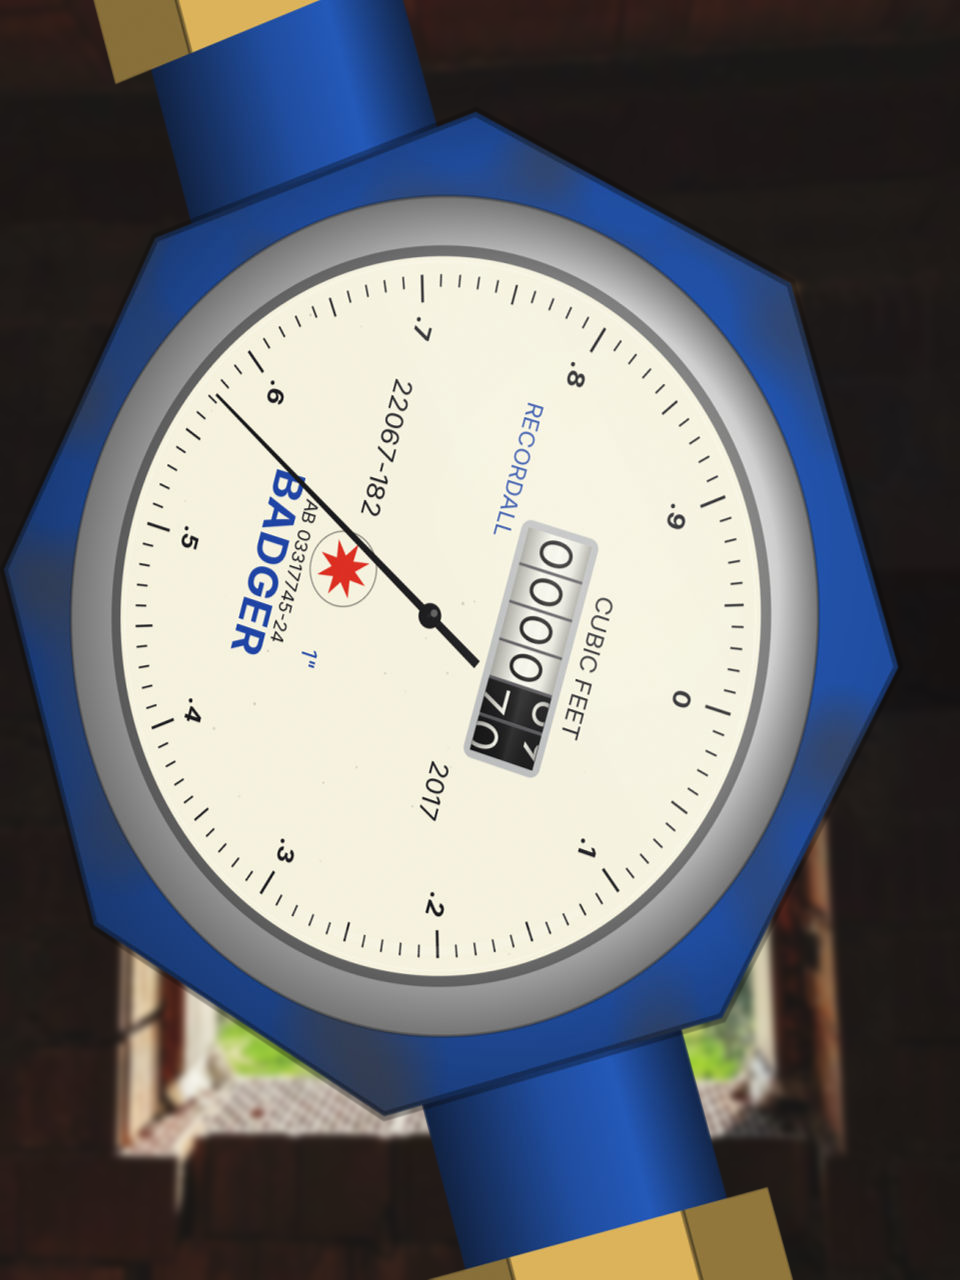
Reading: value=69.57 unit=ft³
